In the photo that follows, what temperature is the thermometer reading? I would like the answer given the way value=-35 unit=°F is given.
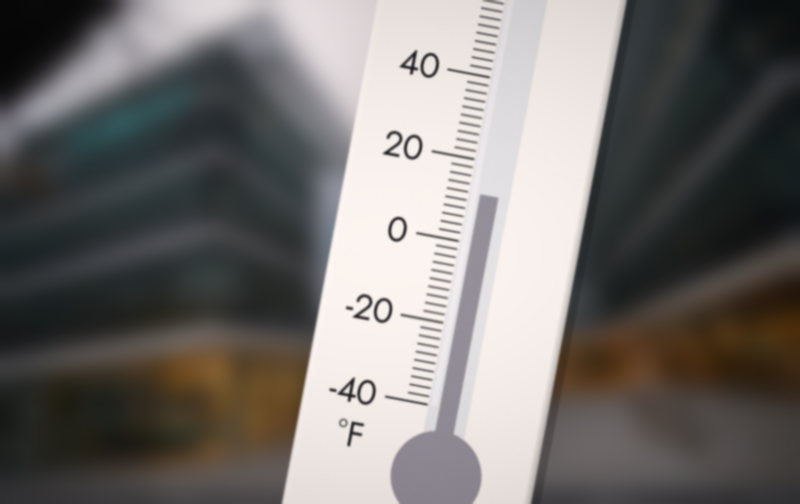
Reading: value=12 unit=°F
